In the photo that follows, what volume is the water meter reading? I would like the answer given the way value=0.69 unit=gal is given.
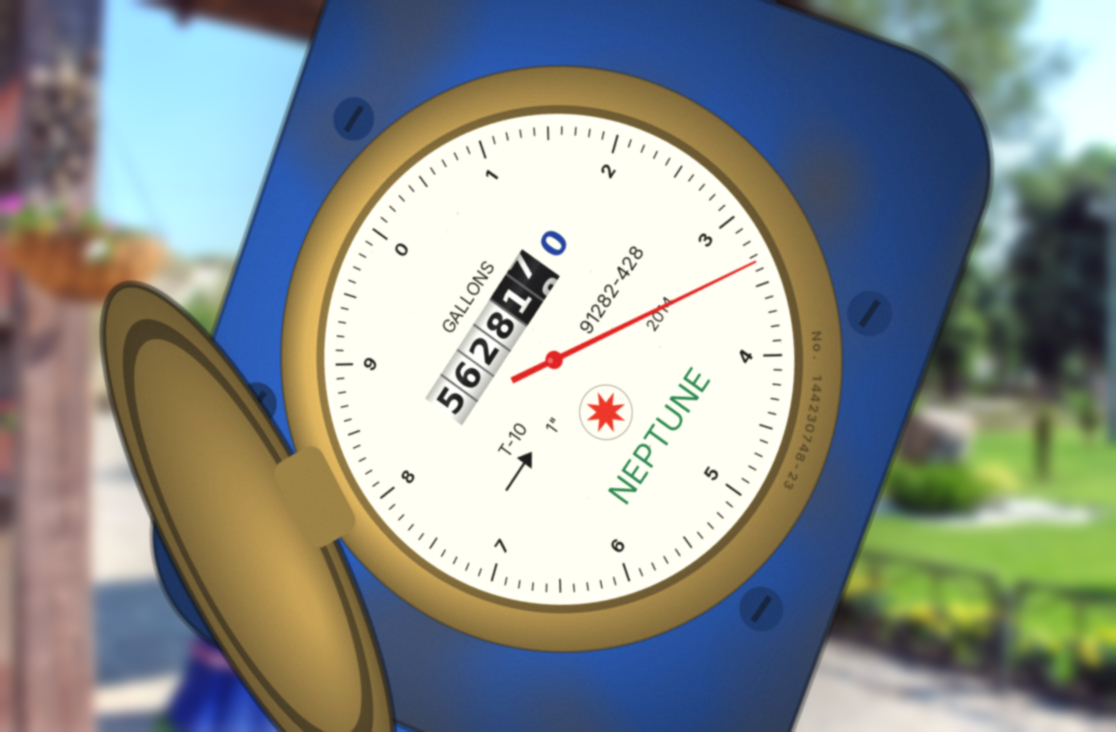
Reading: value=5628173.3 unit=gal
